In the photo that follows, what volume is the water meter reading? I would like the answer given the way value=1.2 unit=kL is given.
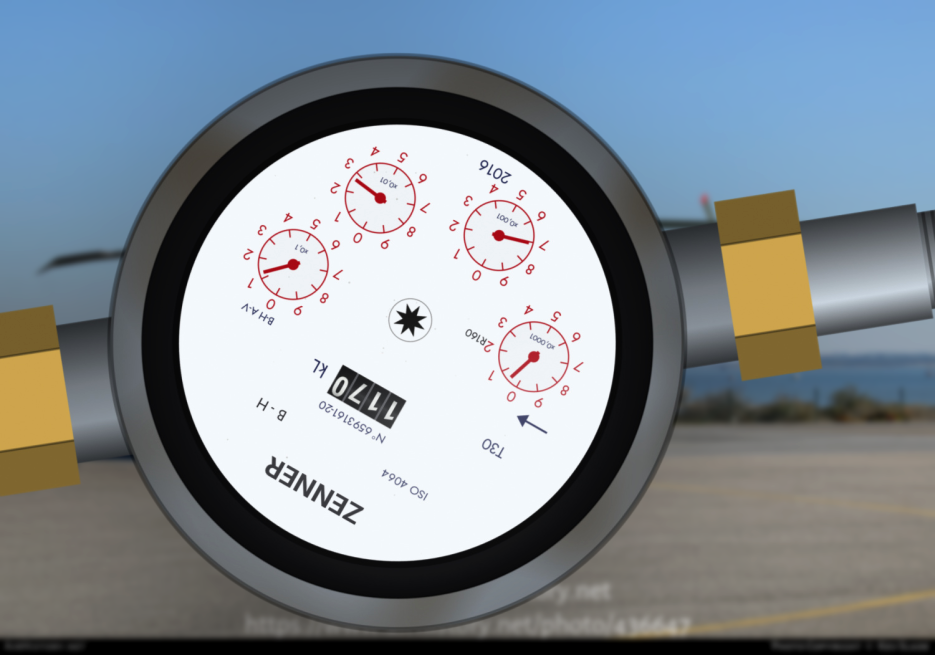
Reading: value=1170.1270 unit=kL
